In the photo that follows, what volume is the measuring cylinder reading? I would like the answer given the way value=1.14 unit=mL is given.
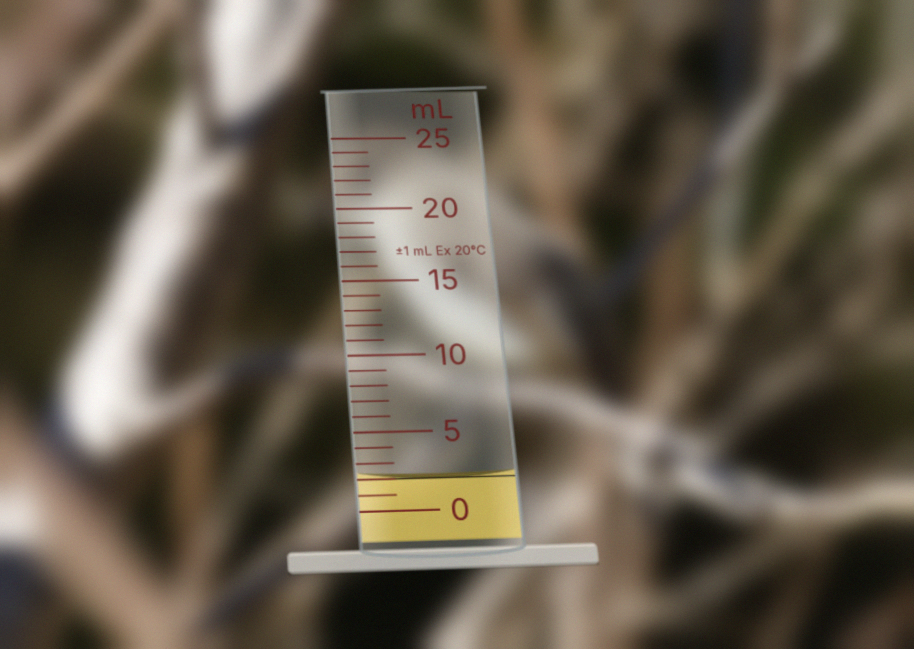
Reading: value=2 unit=mL
